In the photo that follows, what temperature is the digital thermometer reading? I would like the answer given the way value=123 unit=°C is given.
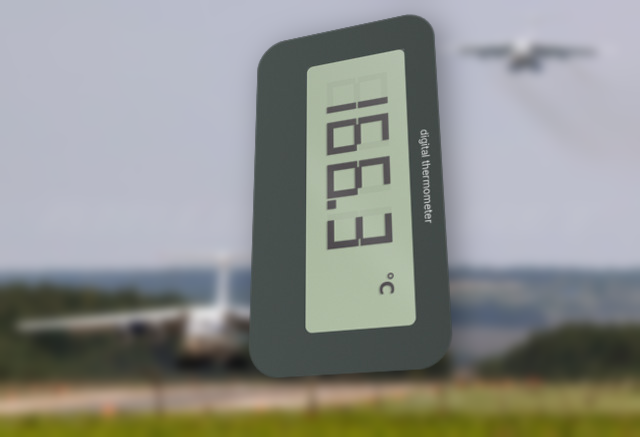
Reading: value=166.3 unit=°C
